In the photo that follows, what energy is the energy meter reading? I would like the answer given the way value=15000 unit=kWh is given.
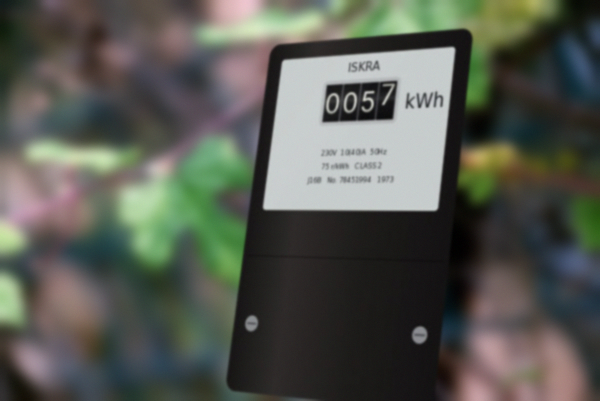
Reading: value=57 unit=kWh
